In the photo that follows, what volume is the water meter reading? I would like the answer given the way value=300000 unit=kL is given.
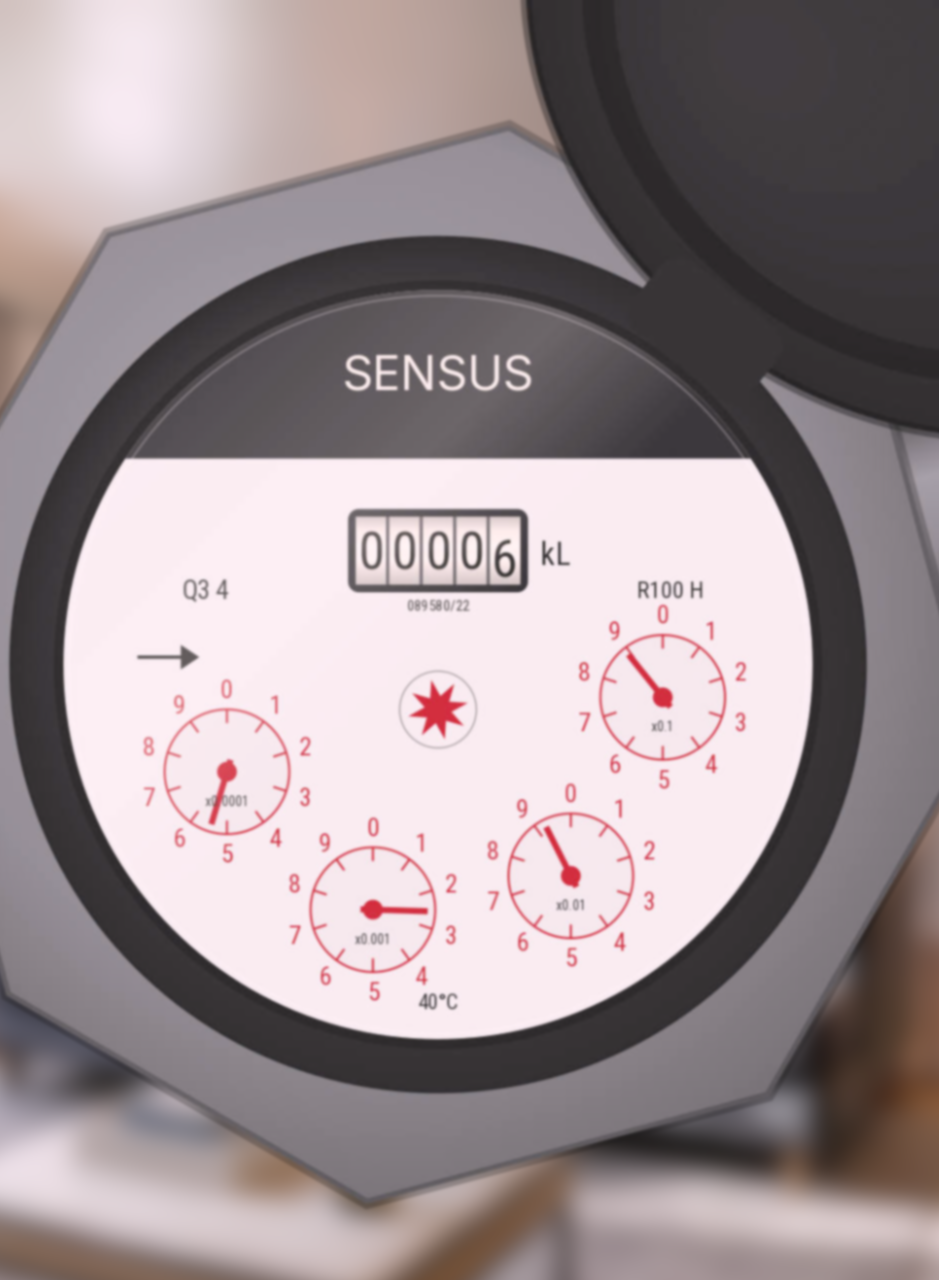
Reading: value=5.8925 unit=kL
